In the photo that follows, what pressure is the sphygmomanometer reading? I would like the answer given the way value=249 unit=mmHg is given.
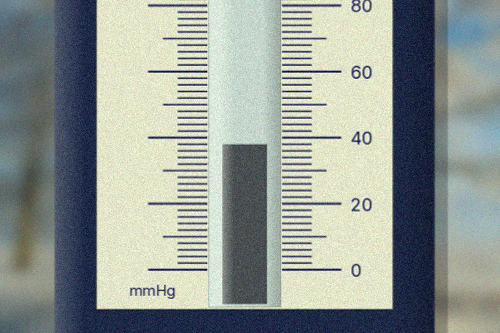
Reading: value=38 unit=mmHg
